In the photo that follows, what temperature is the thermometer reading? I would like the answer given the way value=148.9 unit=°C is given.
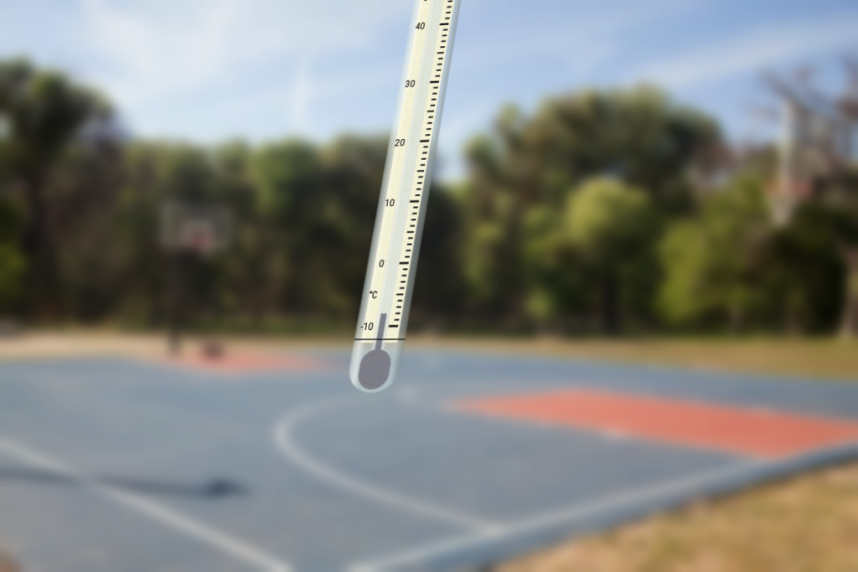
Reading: value=-8 unit=°C
